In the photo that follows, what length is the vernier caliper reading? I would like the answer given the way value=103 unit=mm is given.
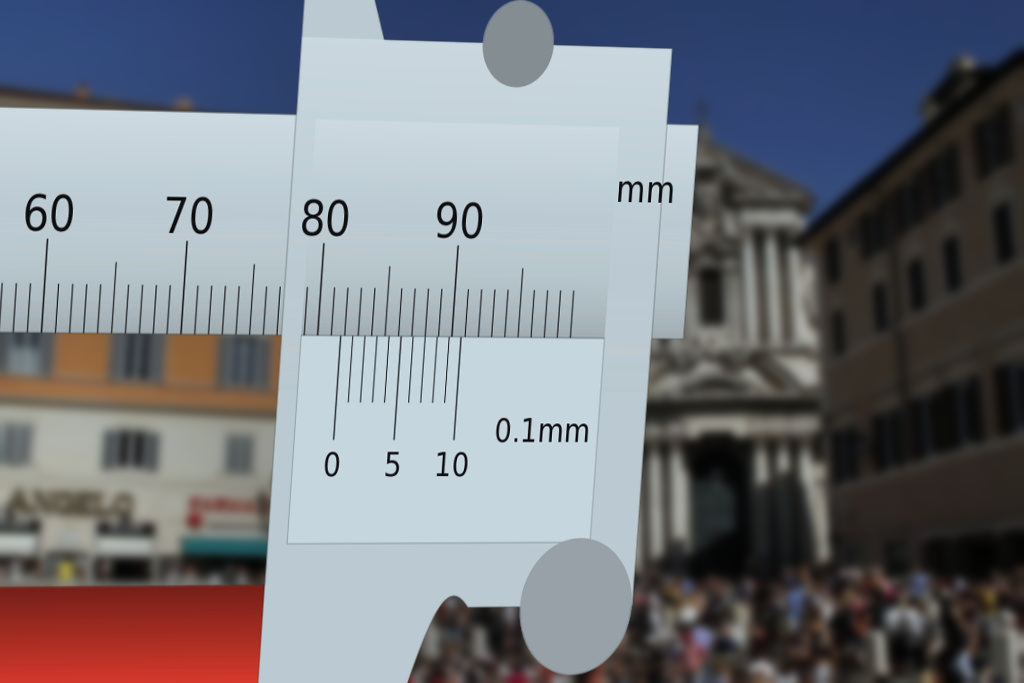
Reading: value=81.7 unit=mm
